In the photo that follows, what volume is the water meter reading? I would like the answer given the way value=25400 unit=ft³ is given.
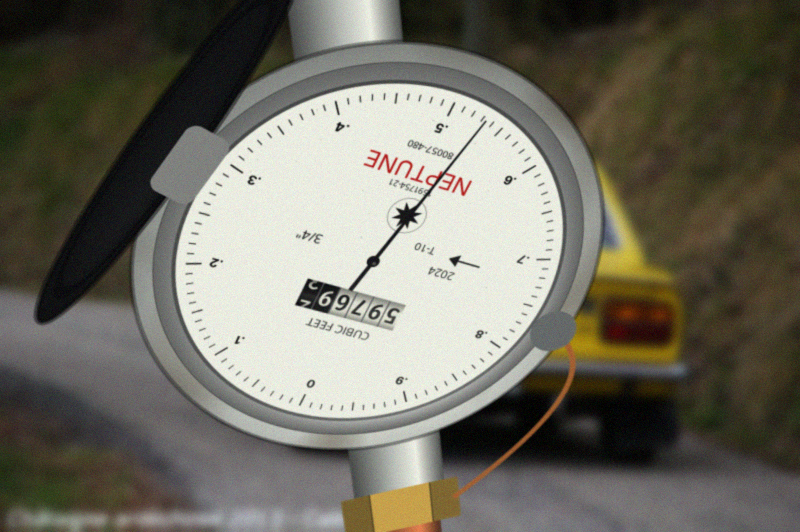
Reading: value=597692.53 unit=ft³
